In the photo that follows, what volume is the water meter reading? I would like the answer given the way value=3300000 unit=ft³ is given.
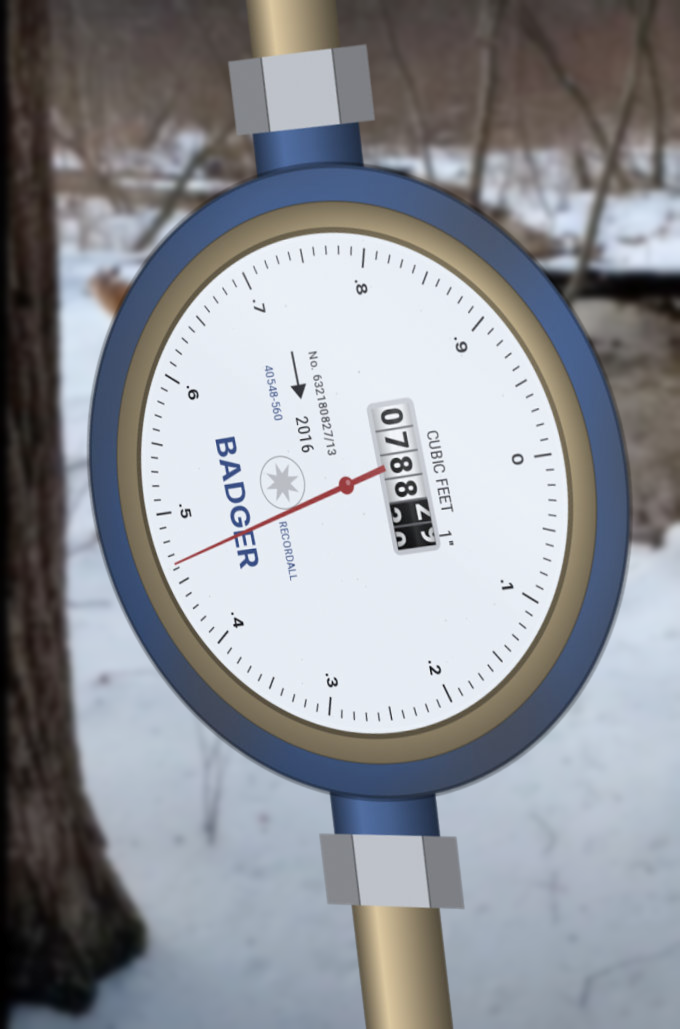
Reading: value=78829.46 unit=ft³
